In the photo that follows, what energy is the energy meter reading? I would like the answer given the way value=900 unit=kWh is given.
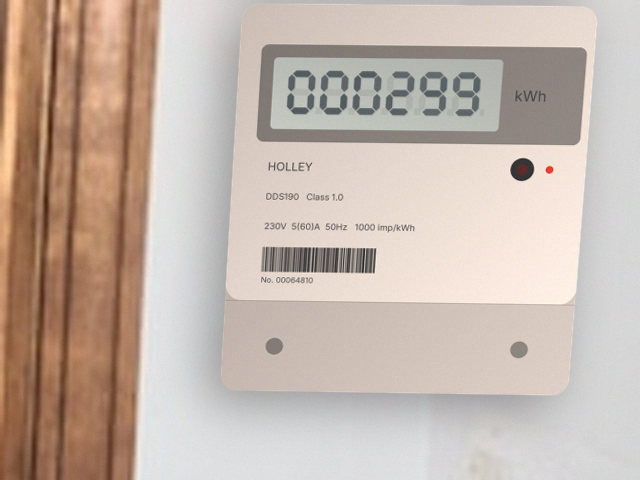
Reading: value=299 unit=kWh
